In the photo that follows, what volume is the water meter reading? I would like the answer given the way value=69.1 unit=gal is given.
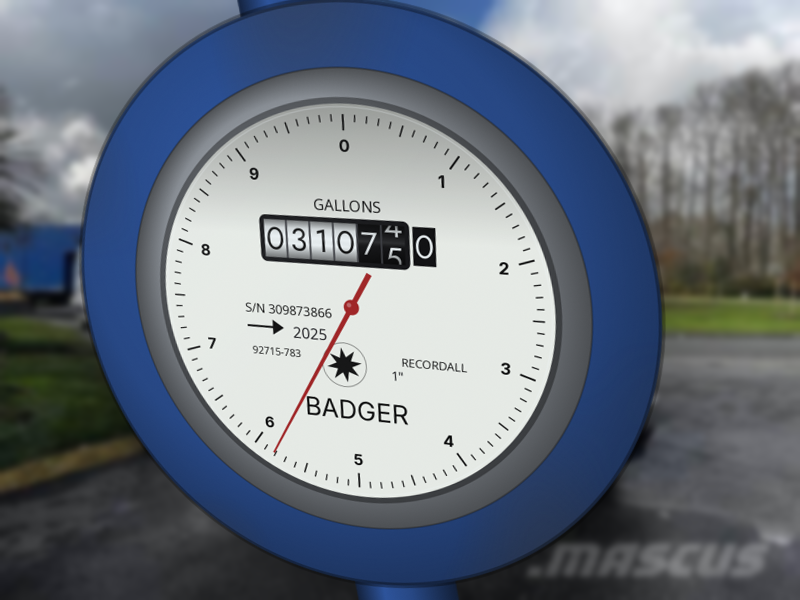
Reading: value=310745.8 unit=gal
